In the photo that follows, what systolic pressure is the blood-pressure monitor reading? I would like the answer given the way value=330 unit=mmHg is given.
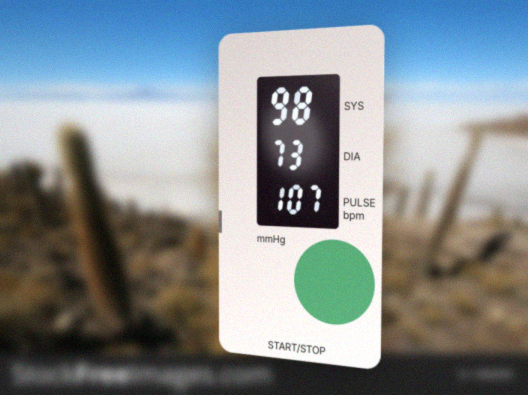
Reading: value=98 unit=mmHg
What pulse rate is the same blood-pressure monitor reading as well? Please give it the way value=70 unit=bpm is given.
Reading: value=107 unit=bpm
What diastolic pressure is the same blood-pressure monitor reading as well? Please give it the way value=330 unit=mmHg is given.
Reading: value=73 unit=mmHg
